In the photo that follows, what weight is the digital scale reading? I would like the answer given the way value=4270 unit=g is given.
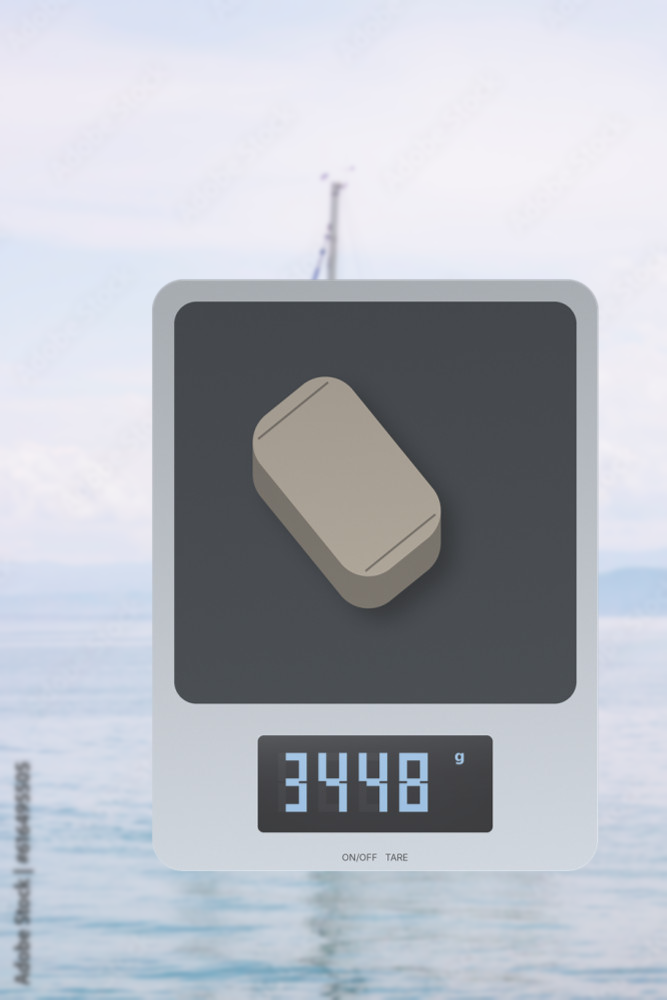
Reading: value=3448 unit=g
